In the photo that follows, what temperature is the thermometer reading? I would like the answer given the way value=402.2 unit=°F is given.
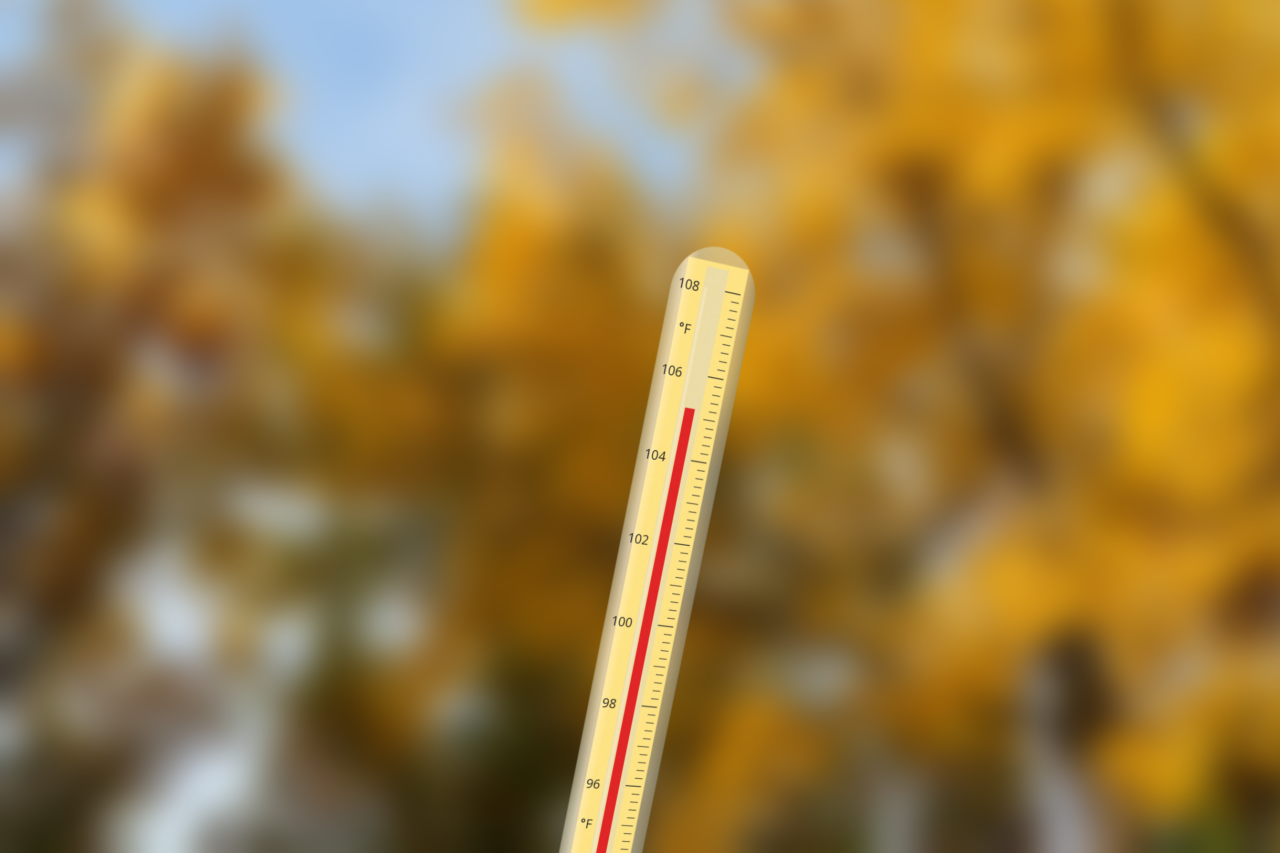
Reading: value=105.2 unit=°F
